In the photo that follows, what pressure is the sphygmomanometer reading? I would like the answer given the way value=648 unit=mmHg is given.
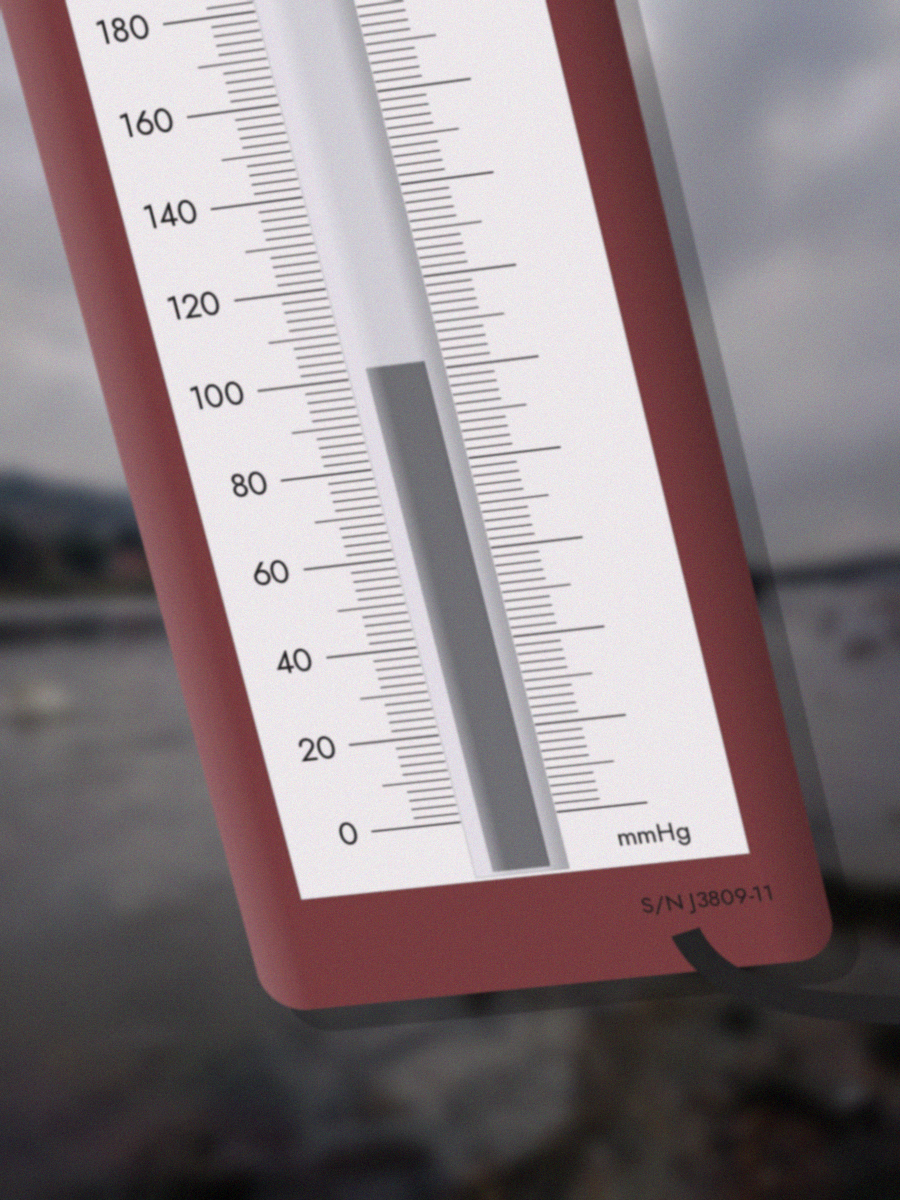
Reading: value=102 unit=mmHg
